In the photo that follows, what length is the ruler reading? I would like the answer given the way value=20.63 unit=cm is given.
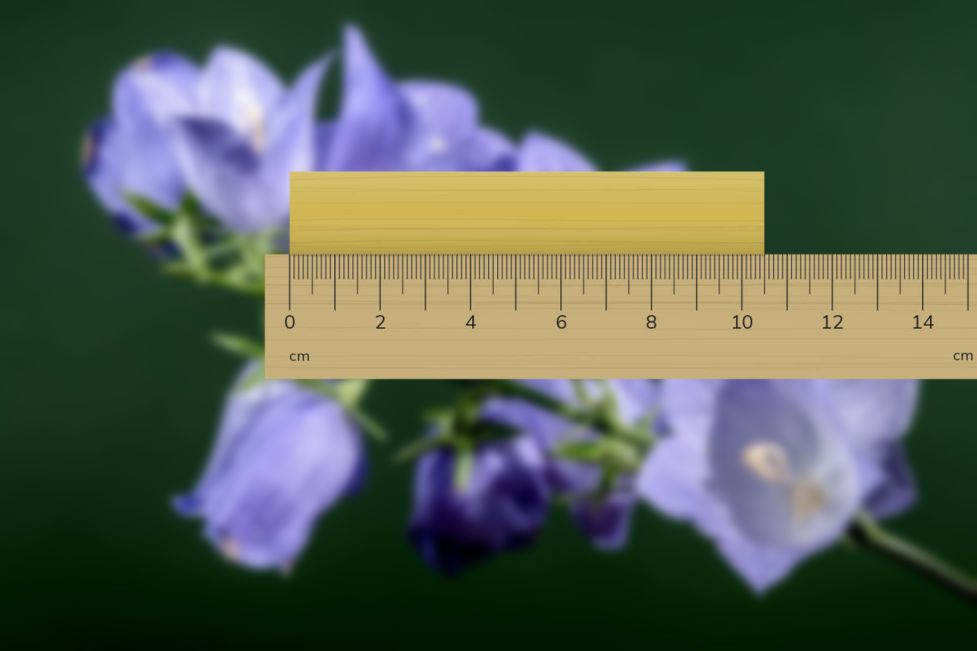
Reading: value=10.5 unit=cm
